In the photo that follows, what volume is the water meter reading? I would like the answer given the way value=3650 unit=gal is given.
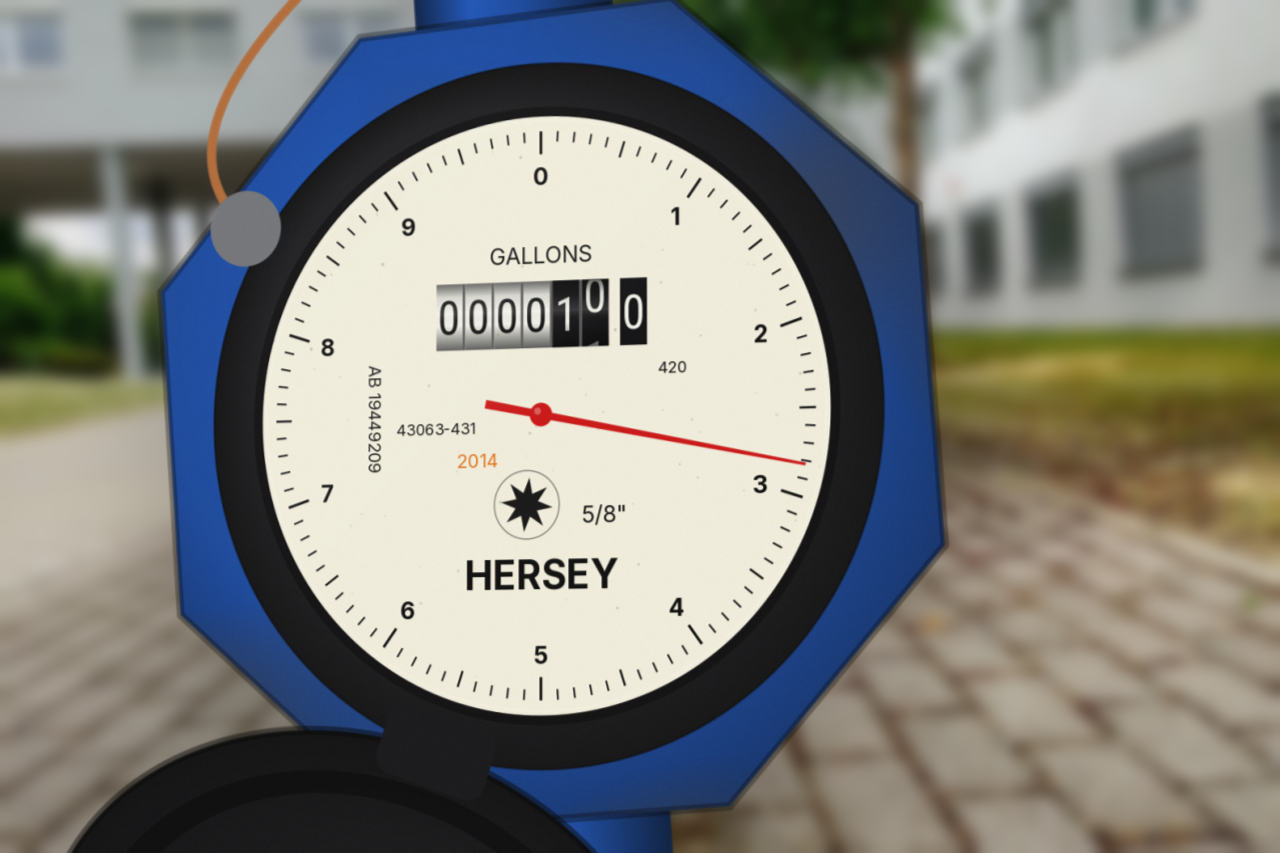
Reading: value=102.8 unit=gal
